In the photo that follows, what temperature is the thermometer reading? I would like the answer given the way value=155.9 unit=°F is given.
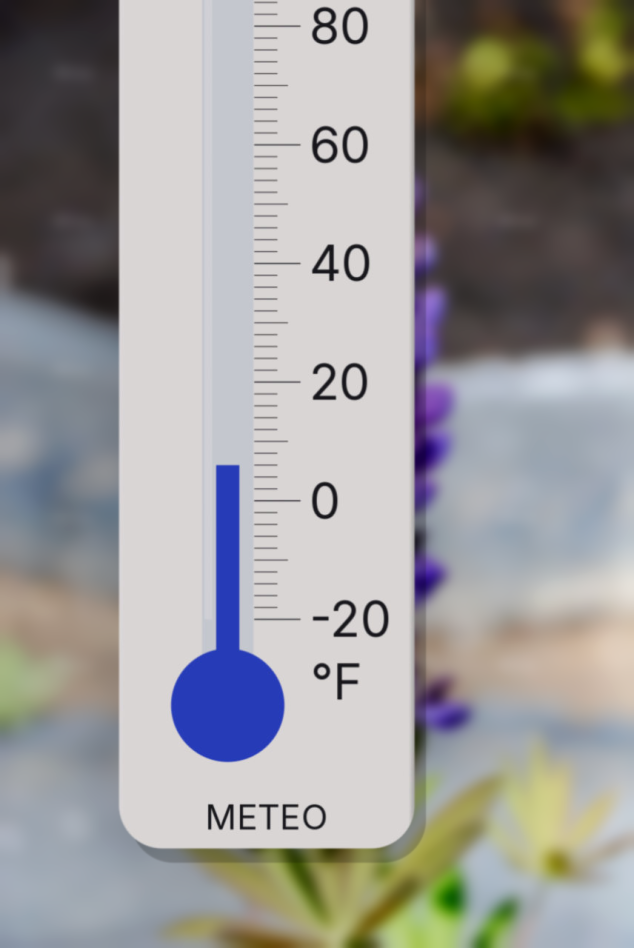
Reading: value=6 unit=°F
